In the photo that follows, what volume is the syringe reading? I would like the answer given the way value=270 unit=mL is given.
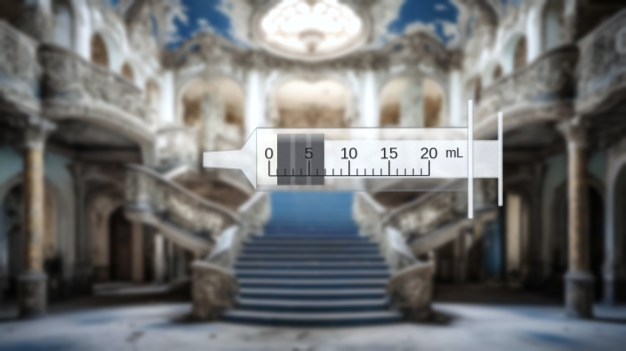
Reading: value=1 unit=mL
